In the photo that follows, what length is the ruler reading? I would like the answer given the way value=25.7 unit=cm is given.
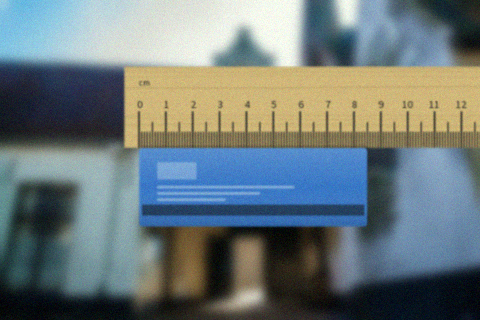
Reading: value=8.5 unit=cm
